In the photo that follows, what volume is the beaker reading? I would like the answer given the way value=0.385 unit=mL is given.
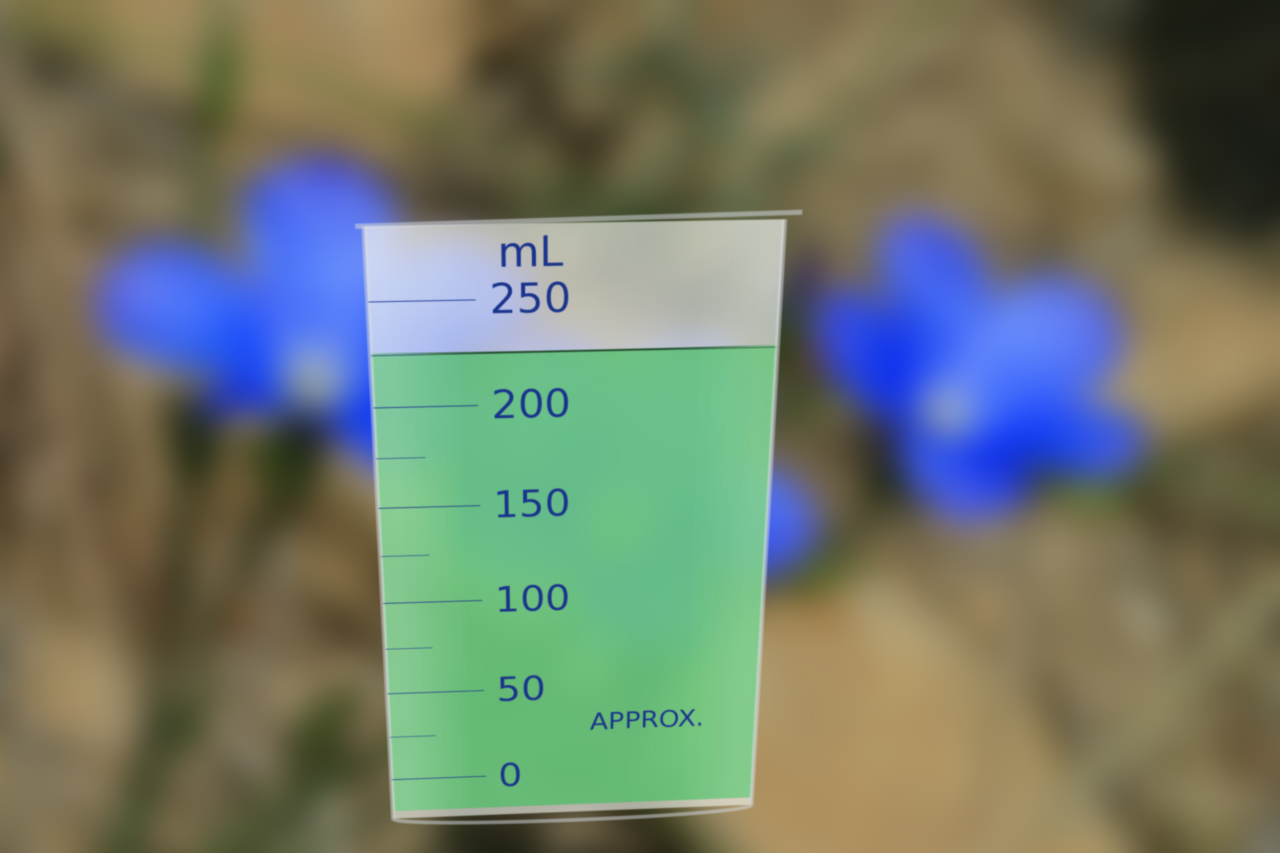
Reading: value=225 unit=mL
